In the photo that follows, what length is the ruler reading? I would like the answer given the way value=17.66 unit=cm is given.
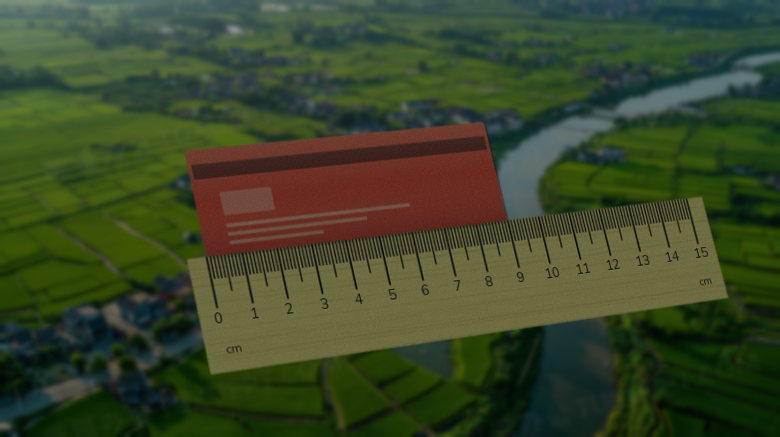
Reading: value=9 unit=cm
